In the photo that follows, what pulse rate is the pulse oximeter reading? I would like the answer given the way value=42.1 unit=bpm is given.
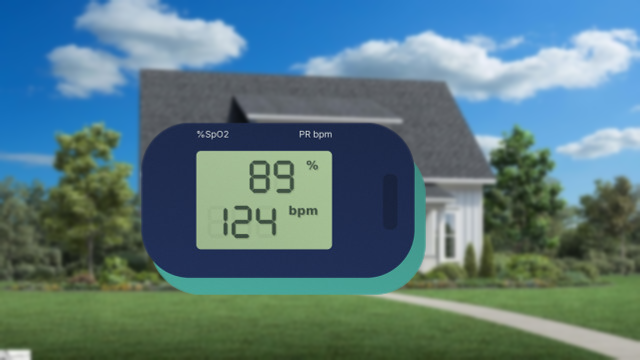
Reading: value=124 unit=bpm
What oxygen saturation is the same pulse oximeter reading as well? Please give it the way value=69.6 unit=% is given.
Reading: value=89 unit=%
